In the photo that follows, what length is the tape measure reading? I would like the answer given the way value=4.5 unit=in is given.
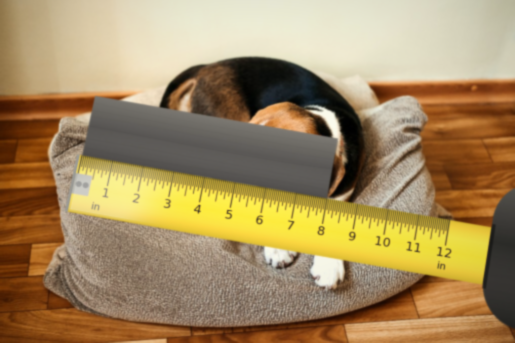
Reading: value=8 unit=in
